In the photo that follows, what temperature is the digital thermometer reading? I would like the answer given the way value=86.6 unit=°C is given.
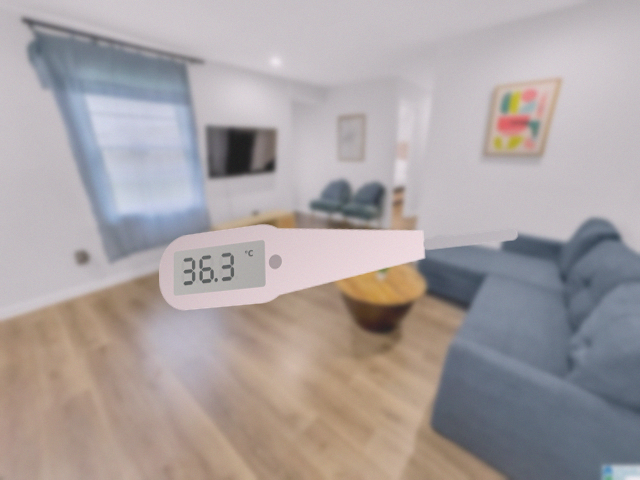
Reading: value=36.3 unit=°C
